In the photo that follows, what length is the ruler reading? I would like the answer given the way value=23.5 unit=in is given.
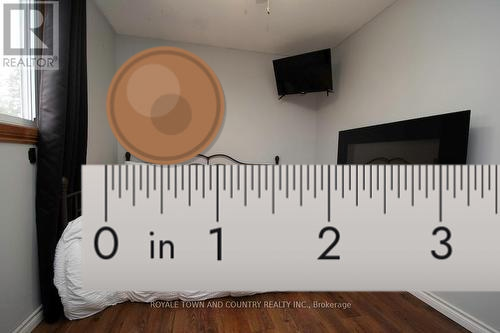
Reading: value=1.0625 unit=in
